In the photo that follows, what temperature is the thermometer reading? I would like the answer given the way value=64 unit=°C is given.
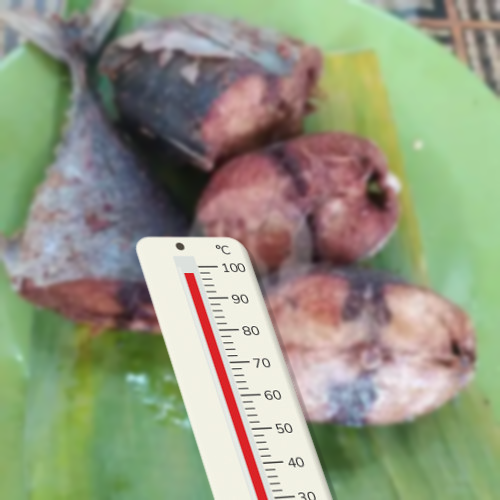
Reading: value=98 unit=°C
